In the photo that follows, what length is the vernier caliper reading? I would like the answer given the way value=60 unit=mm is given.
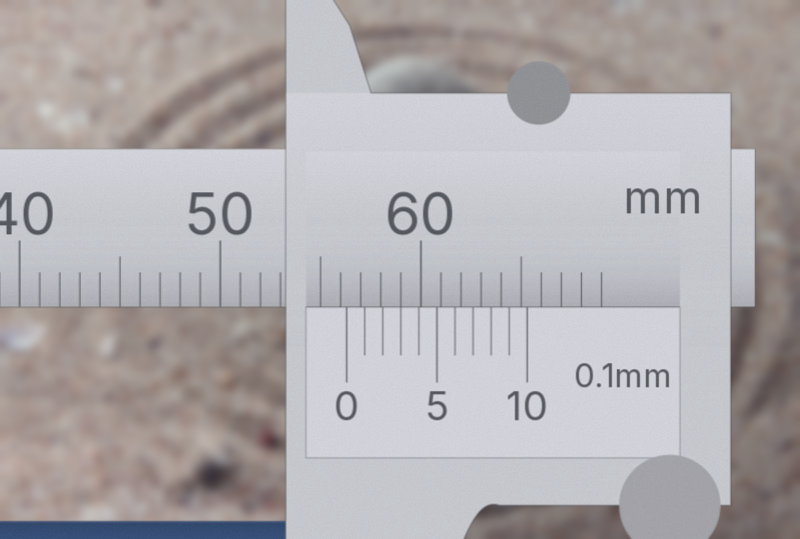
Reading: value=56.3 unit=mm
